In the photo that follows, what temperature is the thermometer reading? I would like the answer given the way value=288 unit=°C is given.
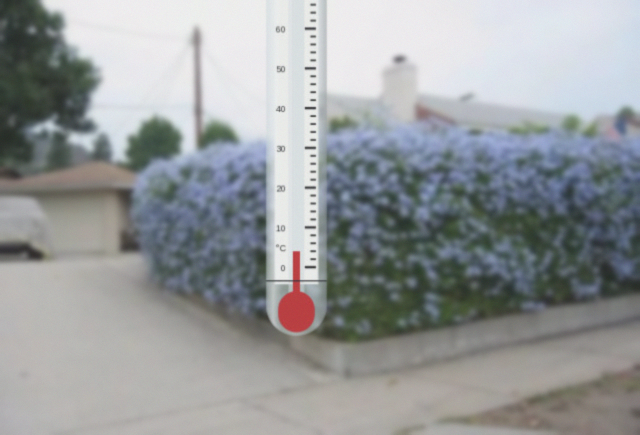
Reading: value=4 unit=°C
